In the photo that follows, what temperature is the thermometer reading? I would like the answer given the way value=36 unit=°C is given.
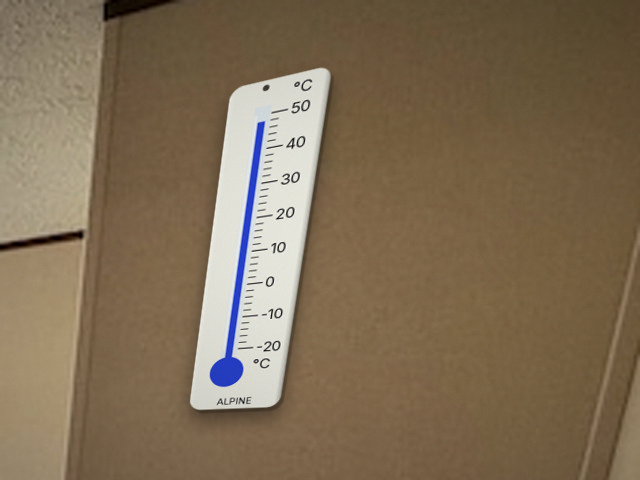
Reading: value=48 unit=°C
